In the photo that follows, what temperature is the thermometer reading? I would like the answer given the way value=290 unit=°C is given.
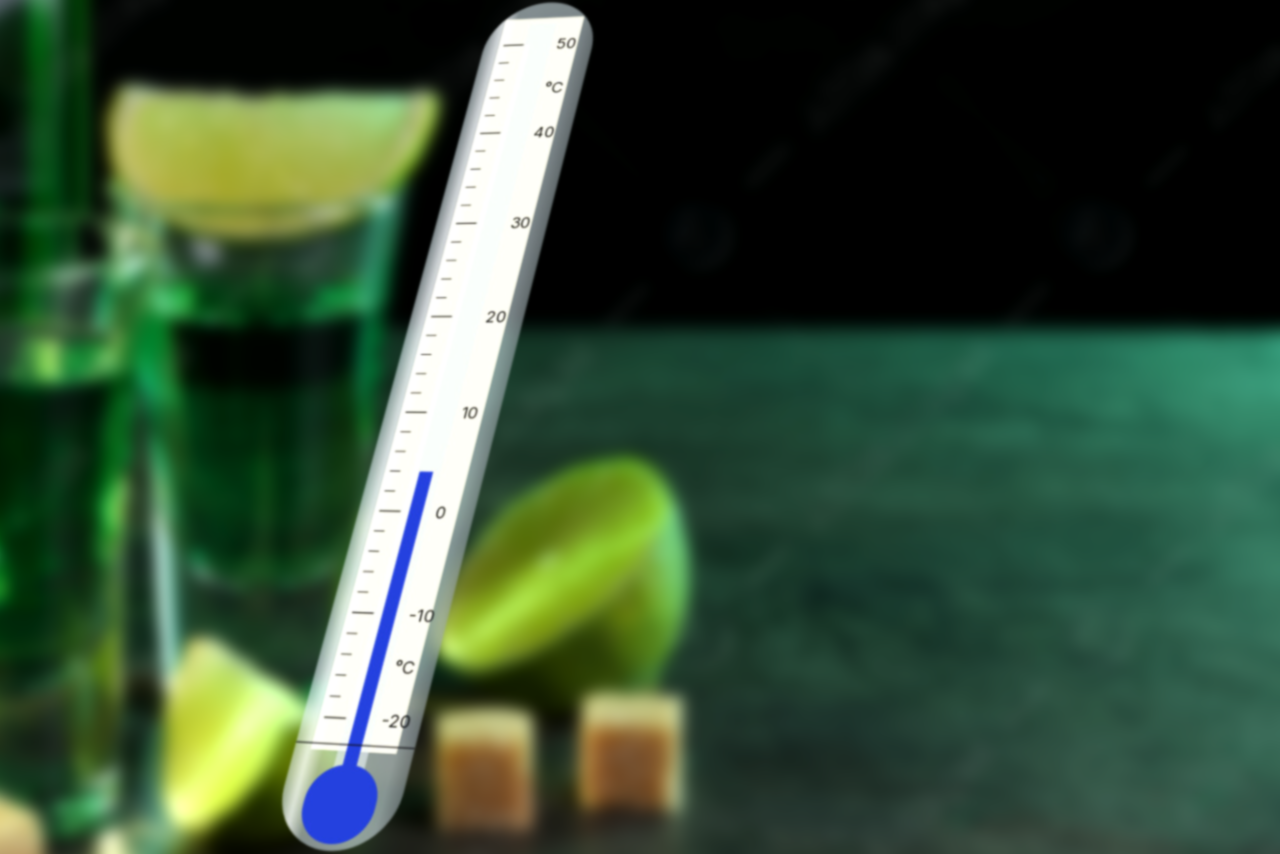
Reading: value=4 unit=°C
